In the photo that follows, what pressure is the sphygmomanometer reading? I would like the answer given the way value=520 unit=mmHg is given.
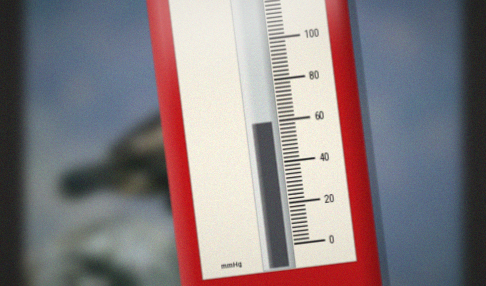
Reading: value=60 unit=mmHg
